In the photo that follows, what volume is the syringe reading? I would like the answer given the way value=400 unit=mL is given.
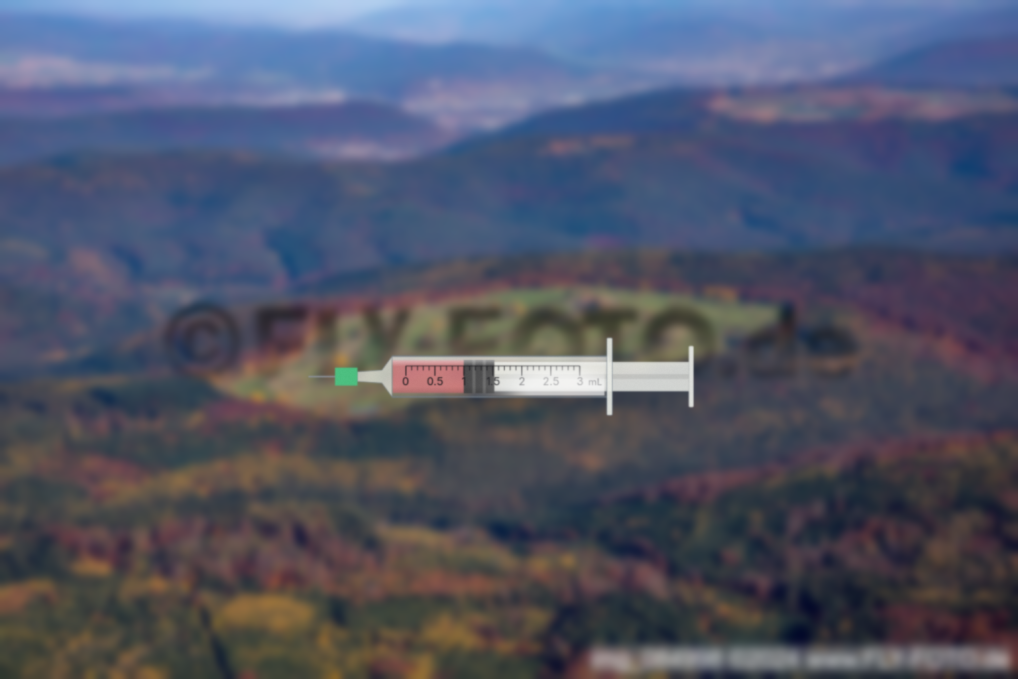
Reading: value=1 unit=mL
